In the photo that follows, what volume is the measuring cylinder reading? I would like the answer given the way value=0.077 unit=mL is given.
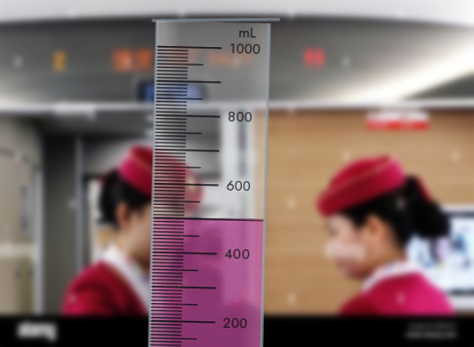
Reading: value=500 unit=mL
